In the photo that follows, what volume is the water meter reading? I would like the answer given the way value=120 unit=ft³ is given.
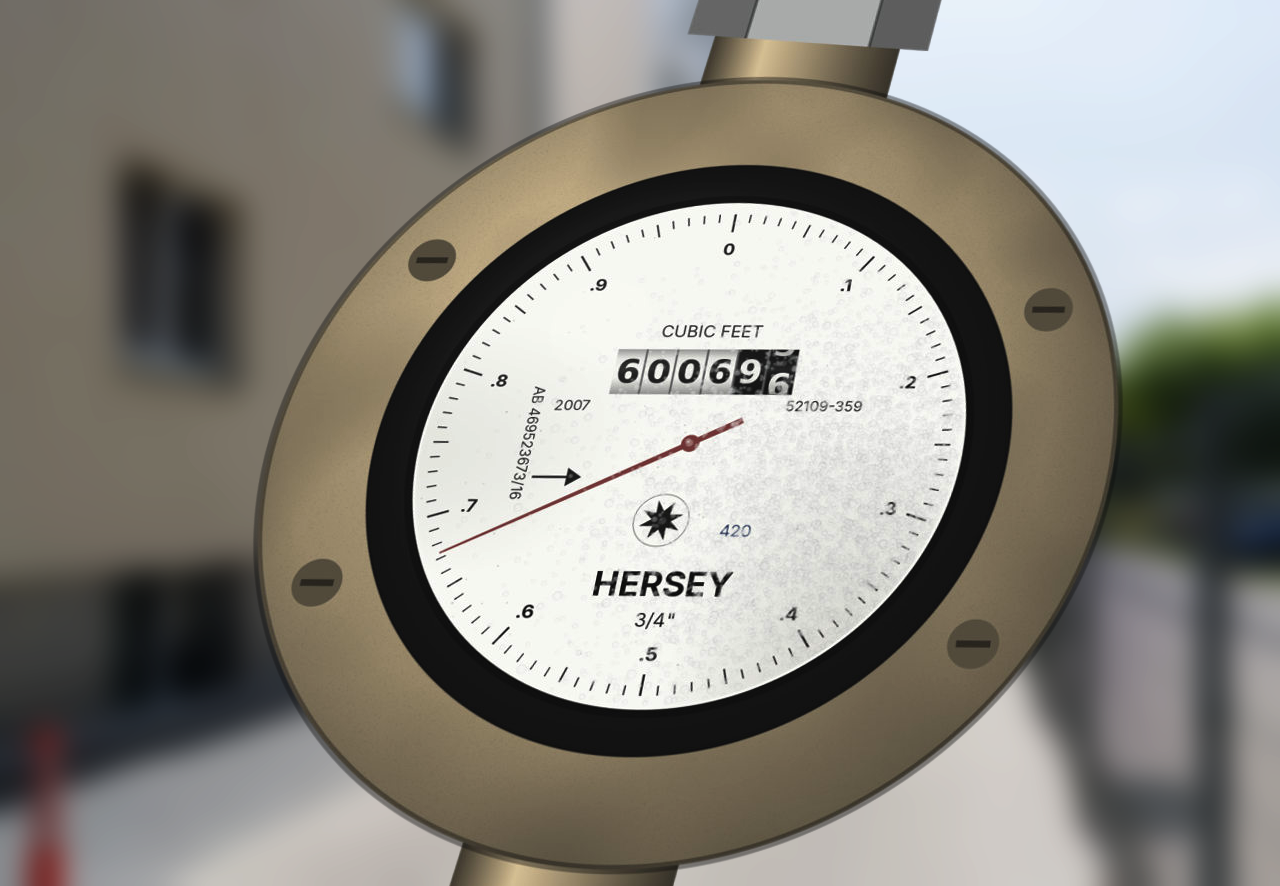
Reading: value=600695.67 unit=ft³
